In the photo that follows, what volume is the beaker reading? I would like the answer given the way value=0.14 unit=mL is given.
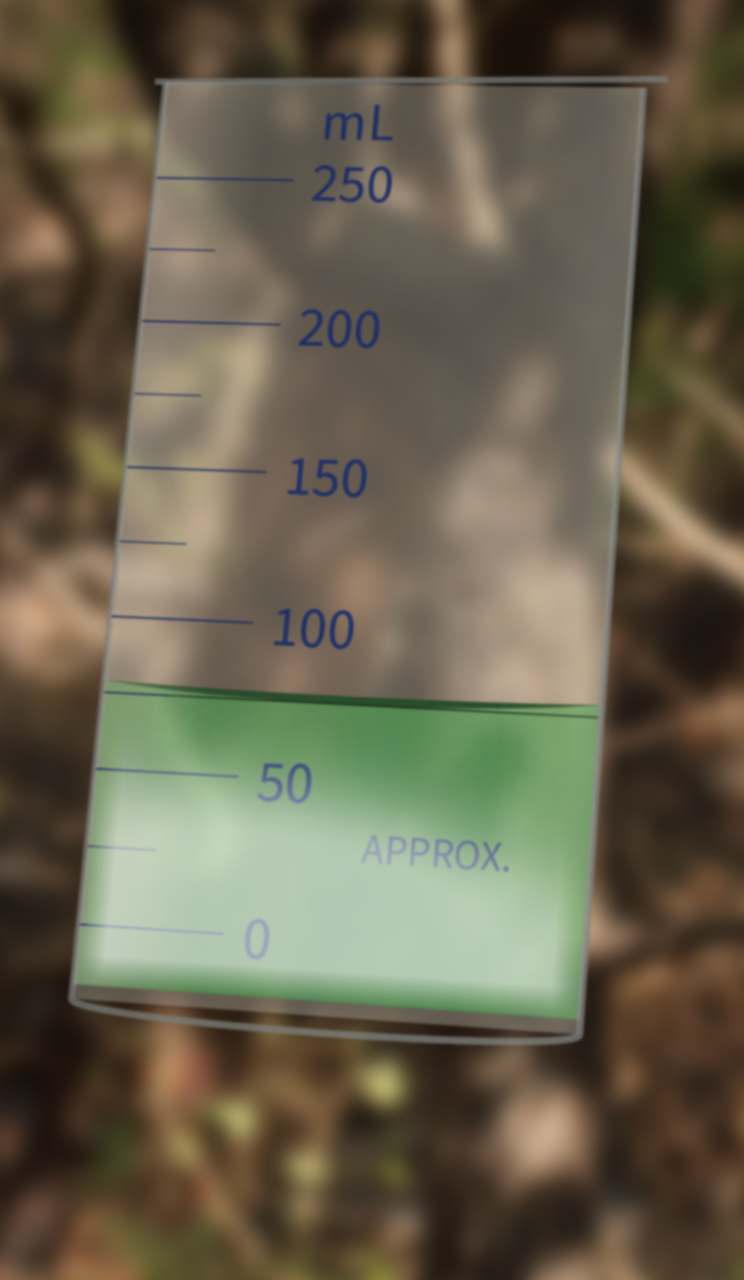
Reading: value=75 unit=mL
